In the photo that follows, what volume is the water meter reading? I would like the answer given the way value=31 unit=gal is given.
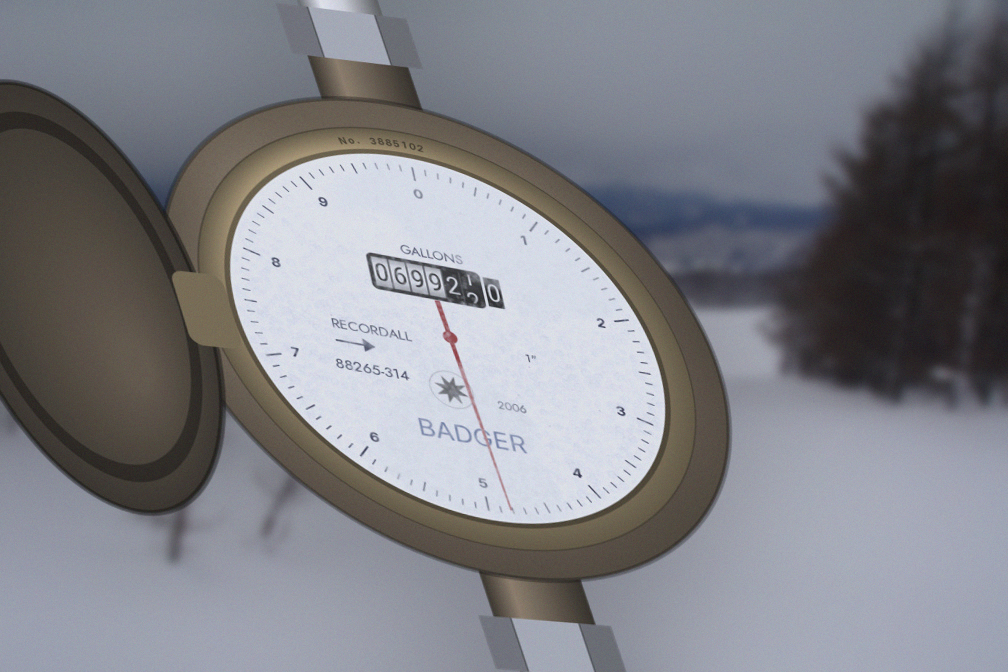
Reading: value=699214.8 unit=gal
